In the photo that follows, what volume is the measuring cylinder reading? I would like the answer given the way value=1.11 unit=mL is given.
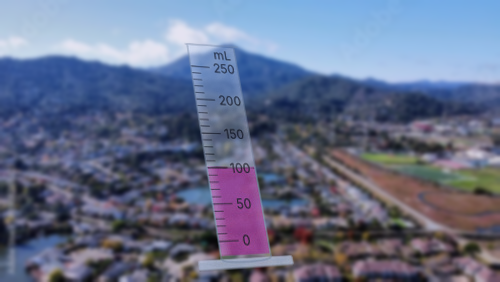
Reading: value=100 unit=mL
